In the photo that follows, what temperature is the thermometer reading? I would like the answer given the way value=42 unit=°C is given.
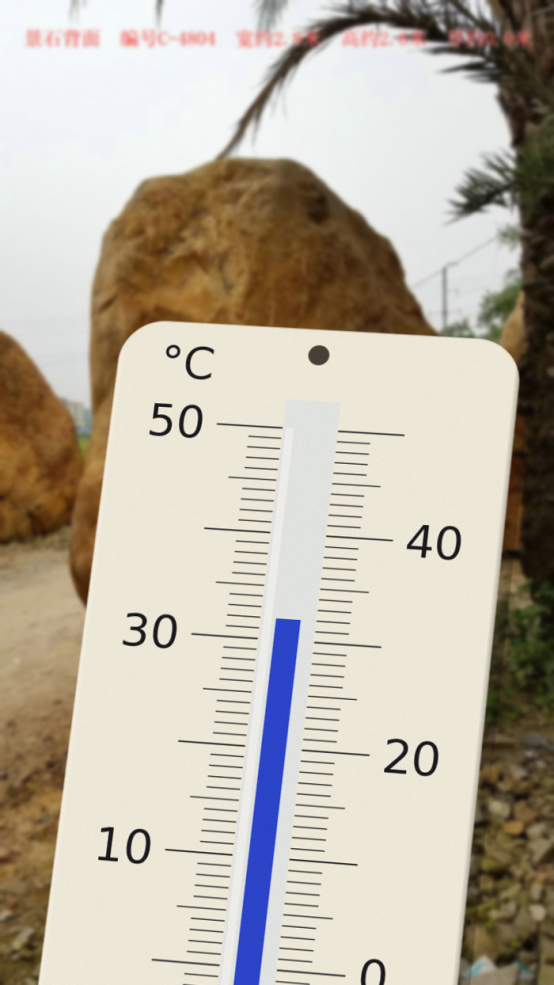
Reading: value=32 unit=°C
